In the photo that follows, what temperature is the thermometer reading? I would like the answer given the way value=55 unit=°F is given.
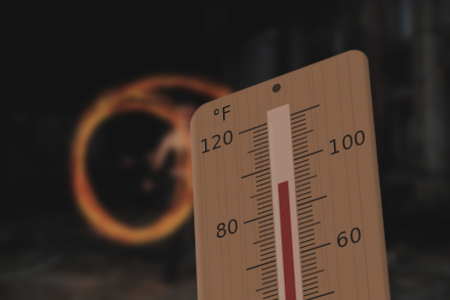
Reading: value=92 unit=°F
